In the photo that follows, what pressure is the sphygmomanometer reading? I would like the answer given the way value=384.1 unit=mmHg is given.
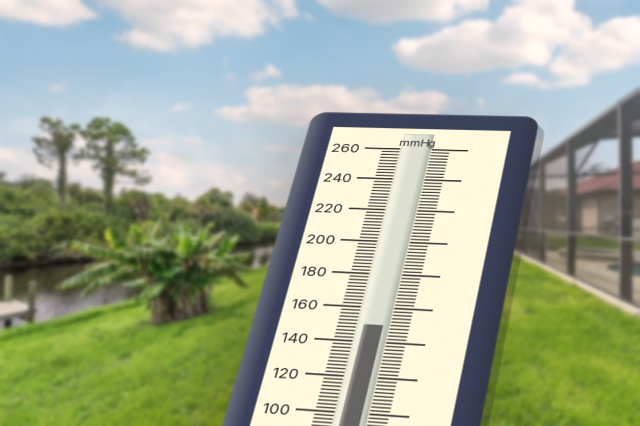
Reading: value=150 unit=mmHg
